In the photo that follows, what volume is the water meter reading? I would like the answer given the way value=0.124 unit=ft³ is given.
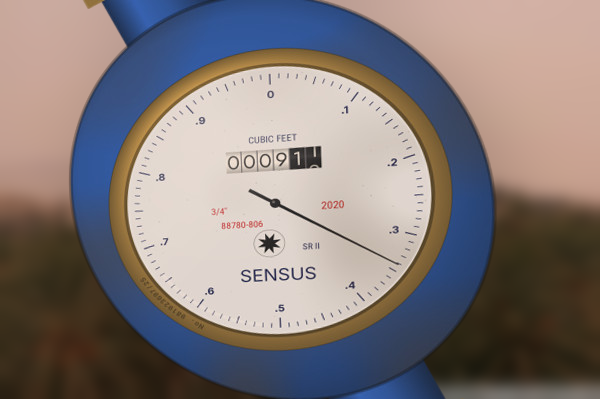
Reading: value=911.34 unit=ft³
